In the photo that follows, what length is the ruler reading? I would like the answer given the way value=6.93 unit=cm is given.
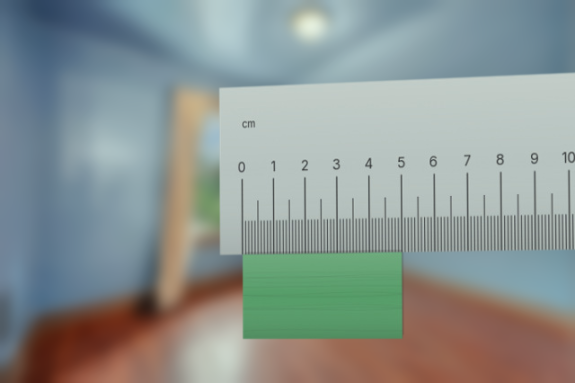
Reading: value=5 unit=cm
